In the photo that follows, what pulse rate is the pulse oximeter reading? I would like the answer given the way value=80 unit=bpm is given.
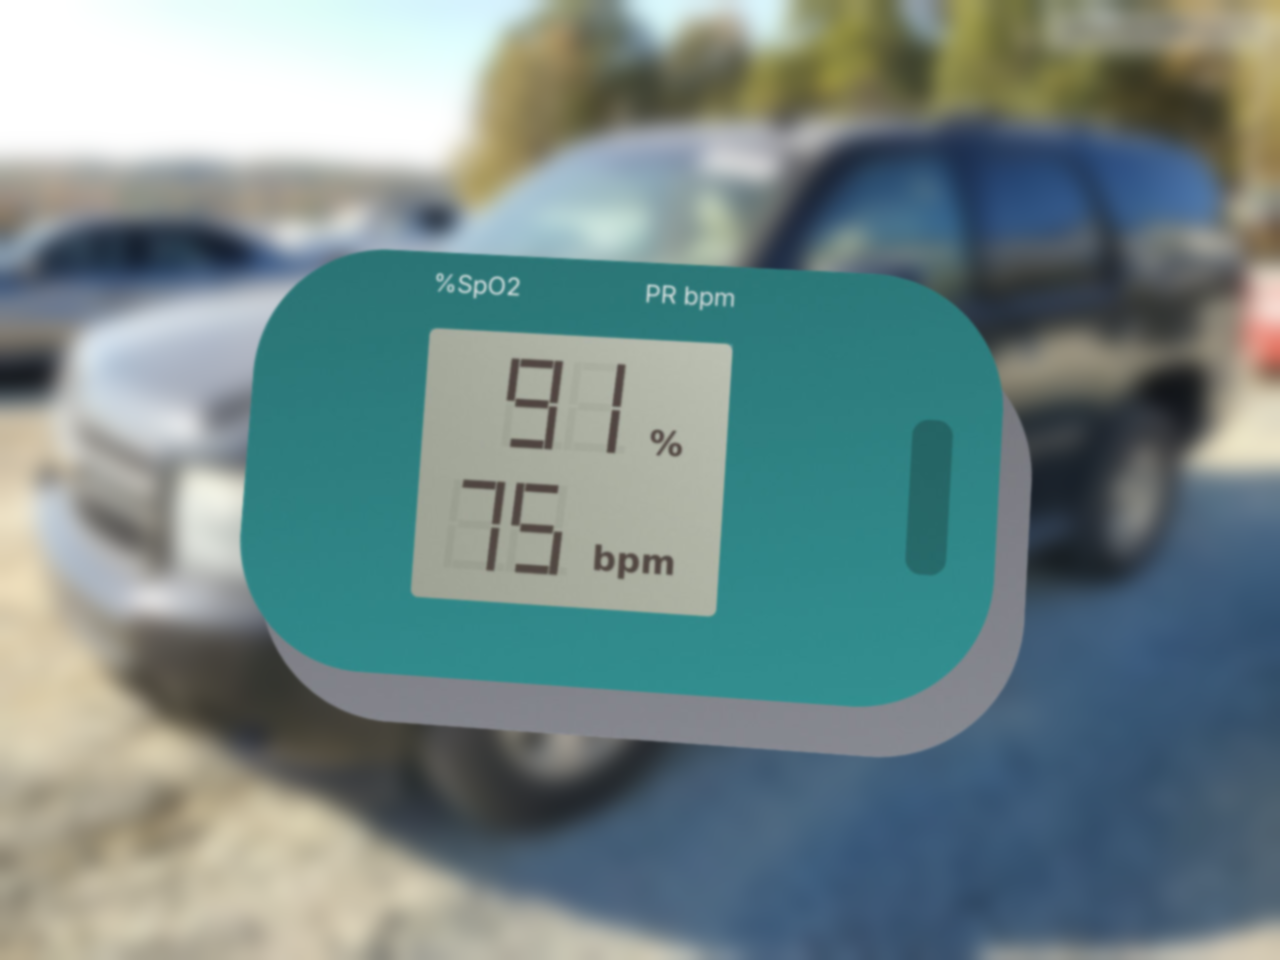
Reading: value=75 unit=bpm
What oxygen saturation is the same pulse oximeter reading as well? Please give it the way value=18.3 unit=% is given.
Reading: value=91 unit=%
